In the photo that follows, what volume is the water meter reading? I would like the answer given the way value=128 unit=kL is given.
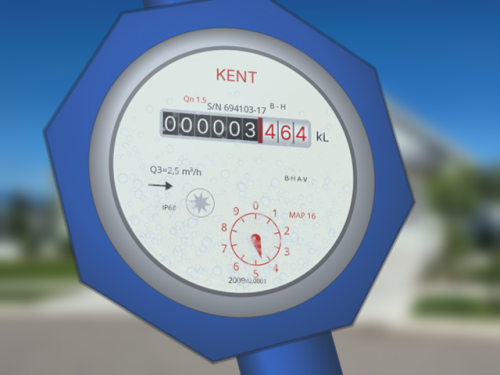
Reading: value=3.4644 unit=kL
